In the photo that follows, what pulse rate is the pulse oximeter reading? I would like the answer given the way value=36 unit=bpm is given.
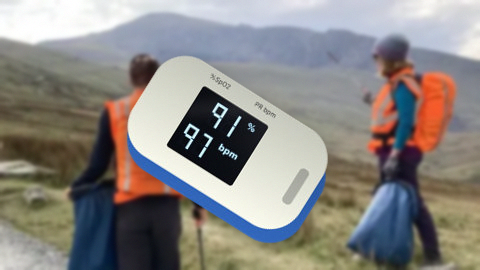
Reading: value=97 unit=bpm
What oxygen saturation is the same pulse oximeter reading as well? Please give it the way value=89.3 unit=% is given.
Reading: value=91 unit=%
